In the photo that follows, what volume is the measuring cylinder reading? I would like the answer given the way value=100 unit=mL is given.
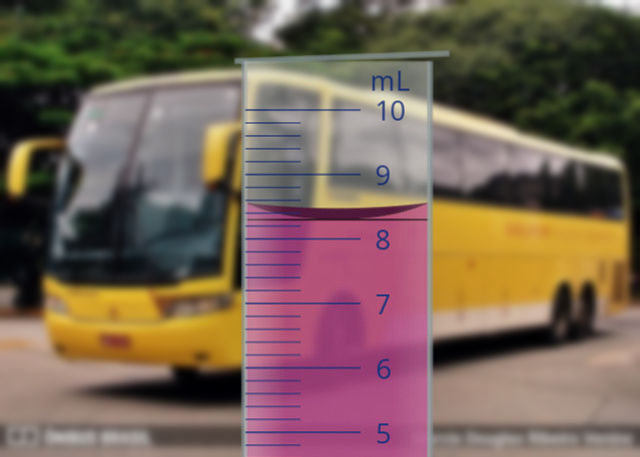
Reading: value=8.3 unit=mL
